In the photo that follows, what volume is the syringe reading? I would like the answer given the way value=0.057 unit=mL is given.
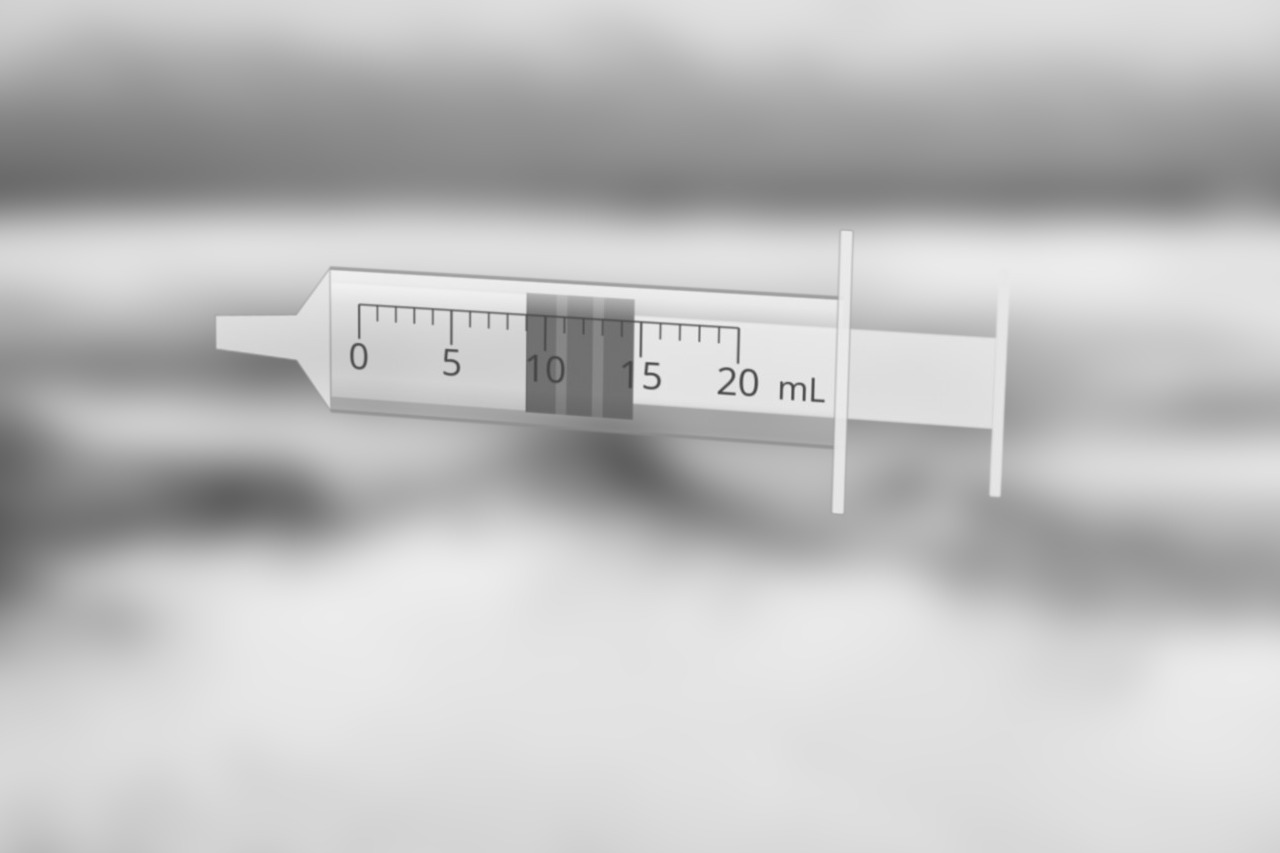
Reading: value=9 unit=mL
